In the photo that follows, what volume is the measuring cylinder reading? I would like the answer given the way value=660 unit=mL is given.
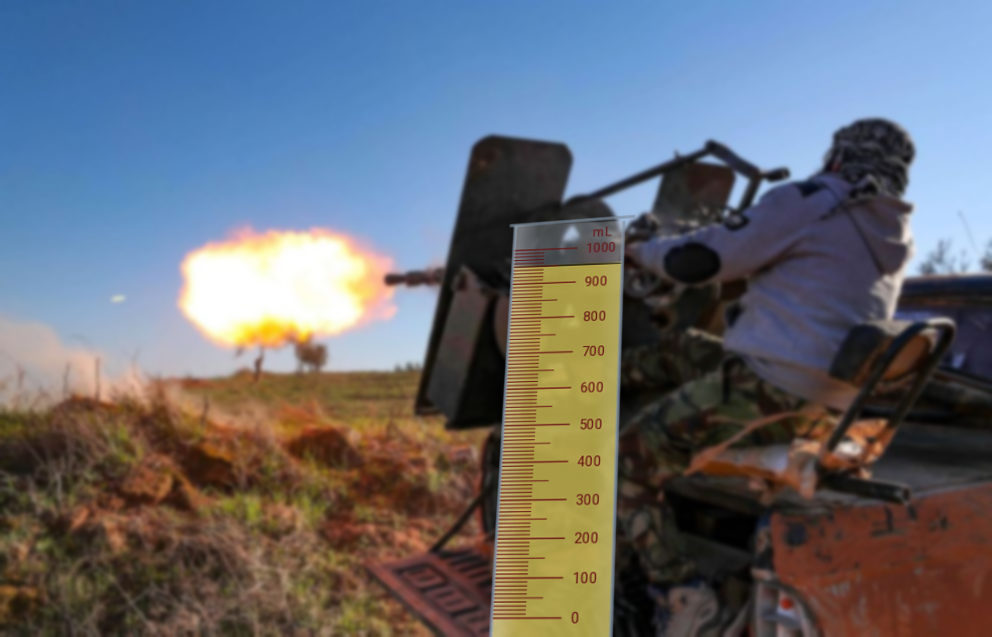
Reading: value=950 unit=mL
